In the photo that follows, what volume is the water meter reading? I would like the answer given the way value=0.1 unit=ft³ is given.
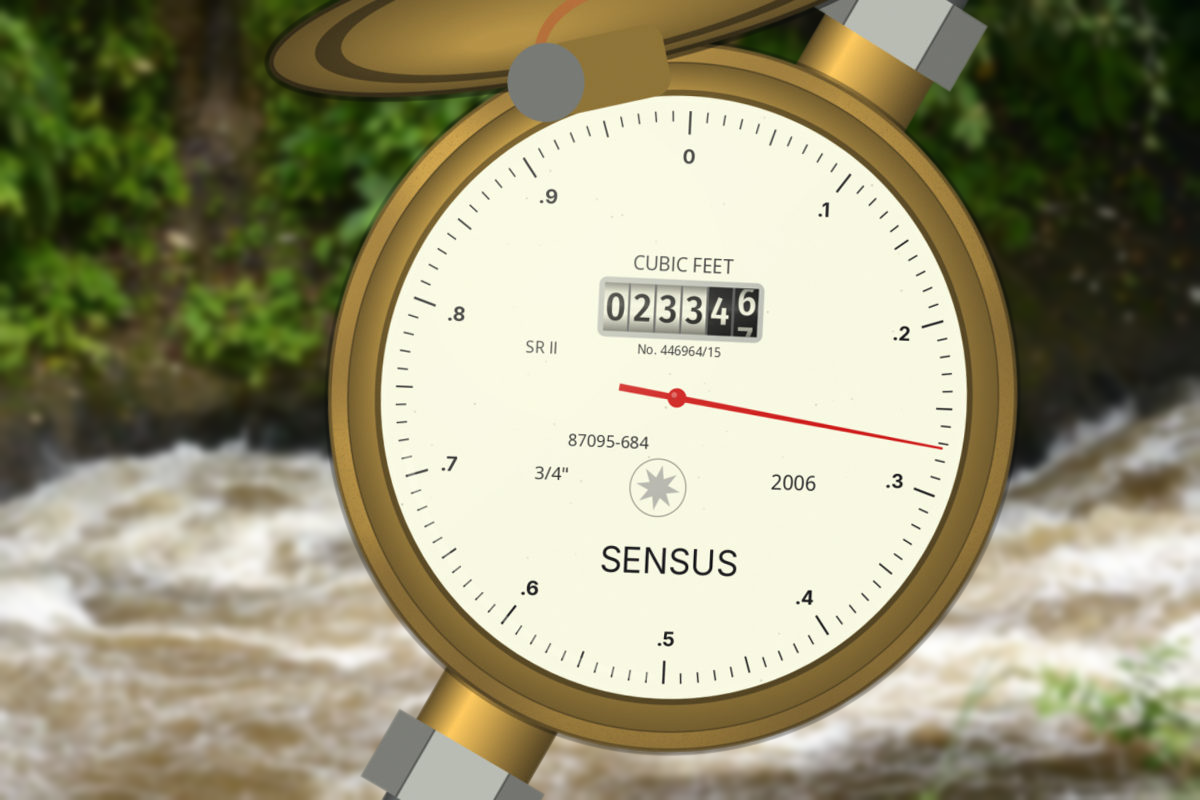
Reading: value=23346.27 unit=ft³
